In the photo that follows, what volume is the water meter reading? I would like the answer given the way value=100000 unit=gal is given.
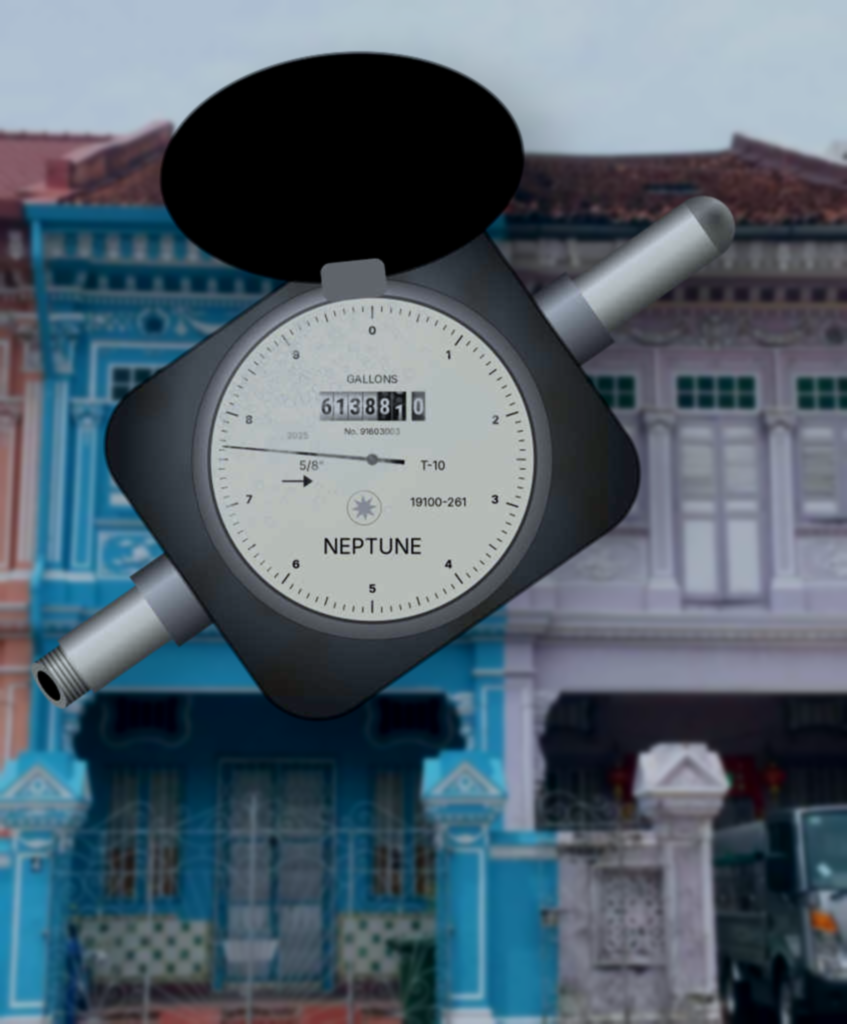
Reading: value=6138807.6 unit=gal
